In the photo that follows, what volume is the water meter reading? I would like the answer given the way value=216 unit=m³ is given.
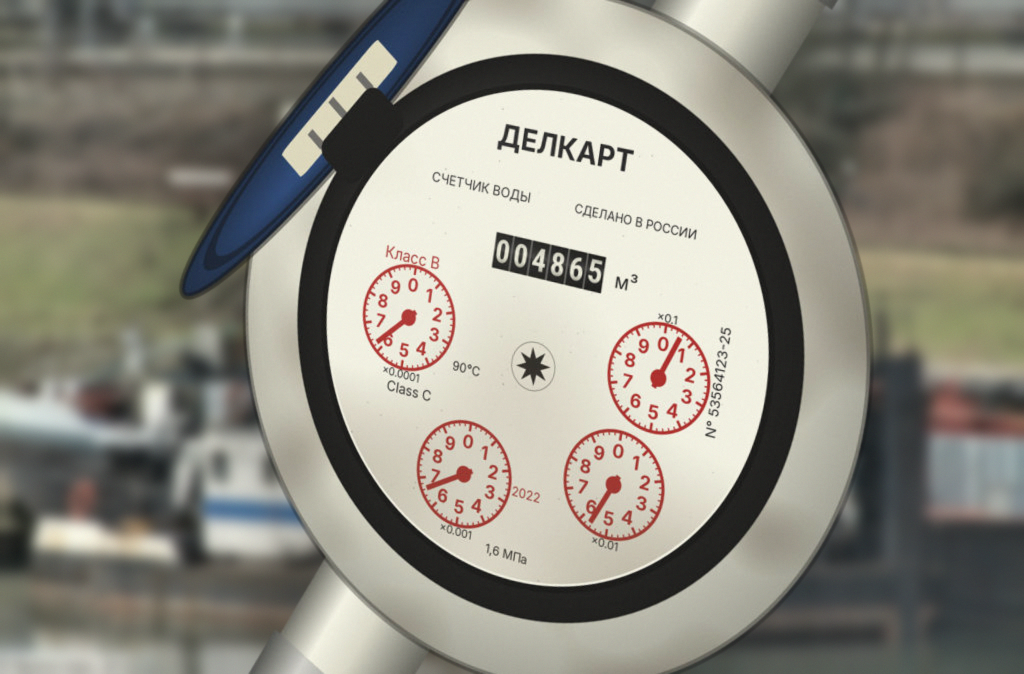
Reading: value=4865.0566 unit=m³
